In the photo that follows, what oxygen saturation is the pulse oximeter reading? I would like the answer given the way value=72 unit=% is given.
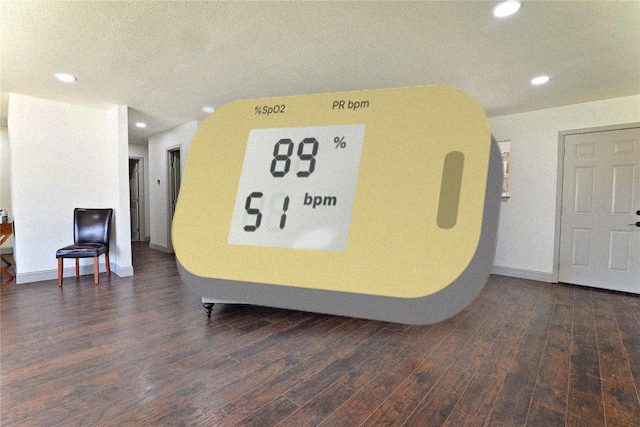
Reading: value=89 unit=%
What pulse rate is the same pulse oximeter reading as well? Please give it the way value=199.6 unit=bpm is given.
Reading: value=51 unit=bpm
